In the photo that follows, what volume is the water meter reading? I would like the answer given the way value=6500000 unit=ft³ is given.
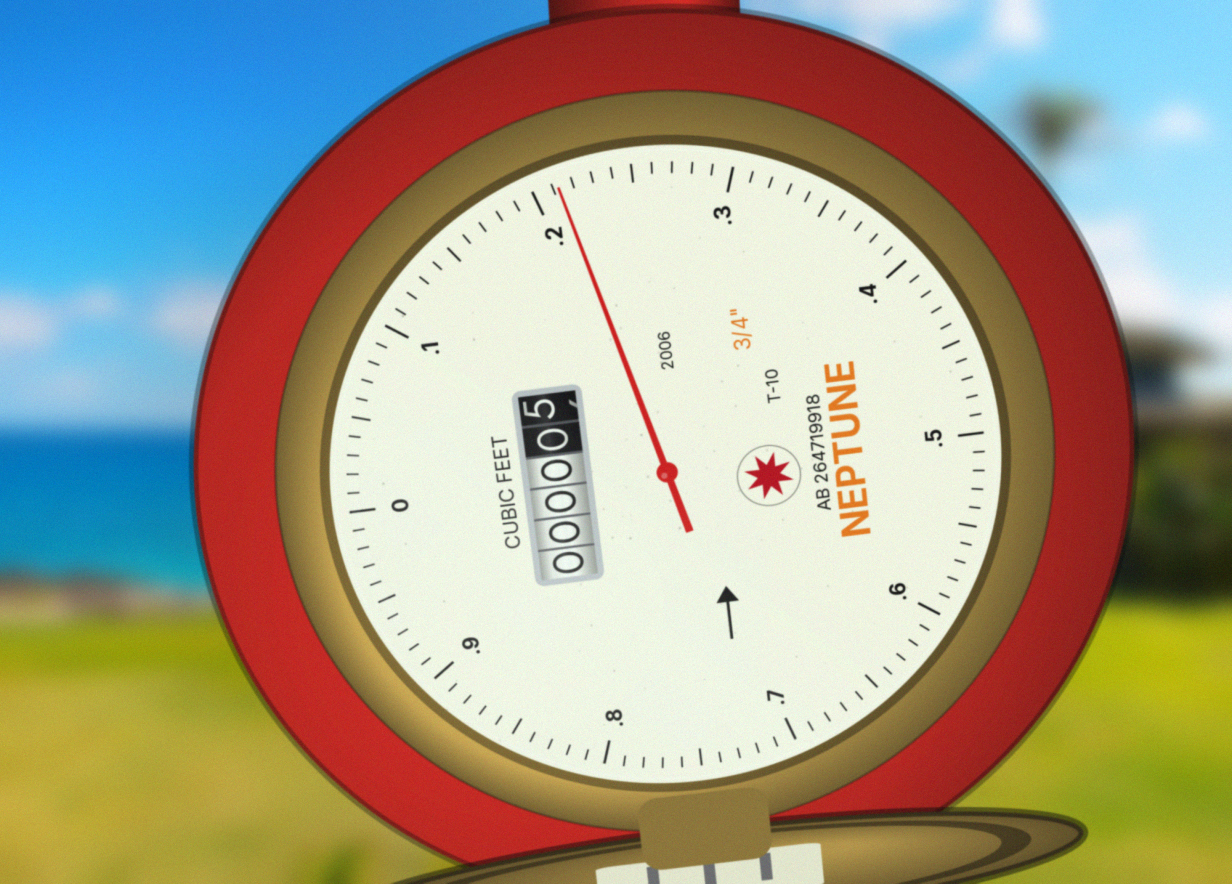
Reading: value=5.21 unit=ft³
